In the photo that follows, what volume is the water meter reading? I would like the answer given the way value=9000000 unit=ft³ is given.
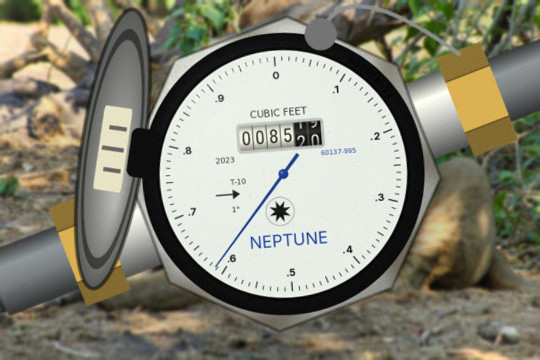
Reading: value=8519.61 unit=ft³
